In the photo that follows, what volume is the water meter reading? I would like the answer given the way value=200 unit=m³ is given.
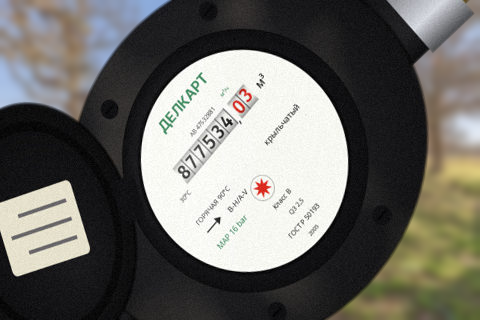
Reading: value=877534.03 unit=m³
